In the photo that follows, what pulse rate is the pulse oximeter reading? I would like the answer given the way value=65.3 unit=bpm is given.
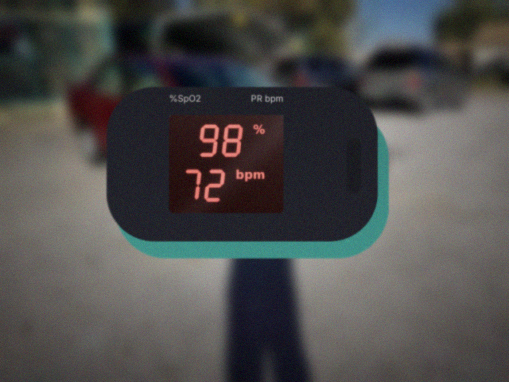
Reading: value=72 unit=bpm
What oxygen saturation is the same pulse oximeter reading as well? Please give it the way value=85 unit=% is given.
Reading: value=98 unit=%
